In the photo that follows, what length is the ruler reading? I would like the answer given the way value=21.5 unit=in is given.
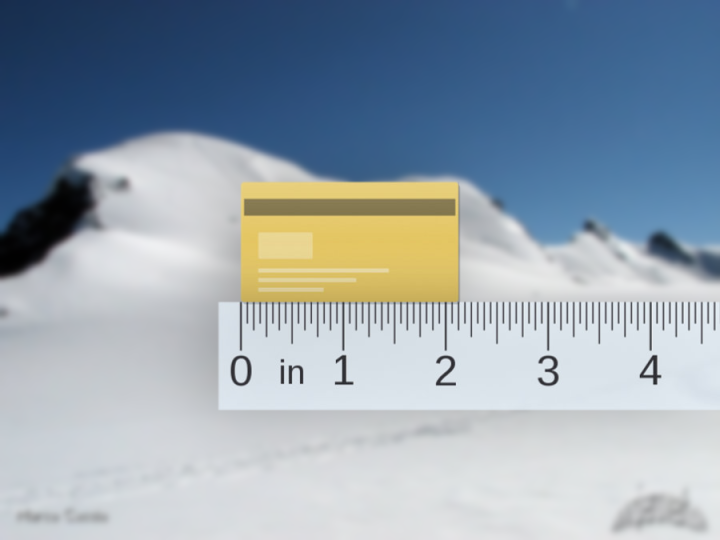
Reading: value=2.125 unit=in
